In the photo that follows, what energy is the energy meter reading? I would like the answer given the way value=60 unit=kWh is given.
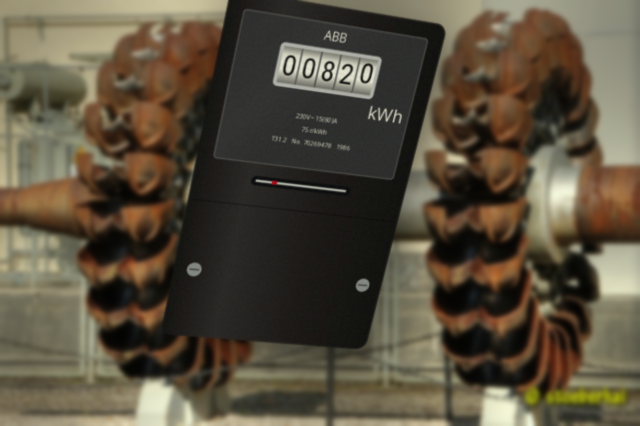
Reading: value=820 unit=kWh
